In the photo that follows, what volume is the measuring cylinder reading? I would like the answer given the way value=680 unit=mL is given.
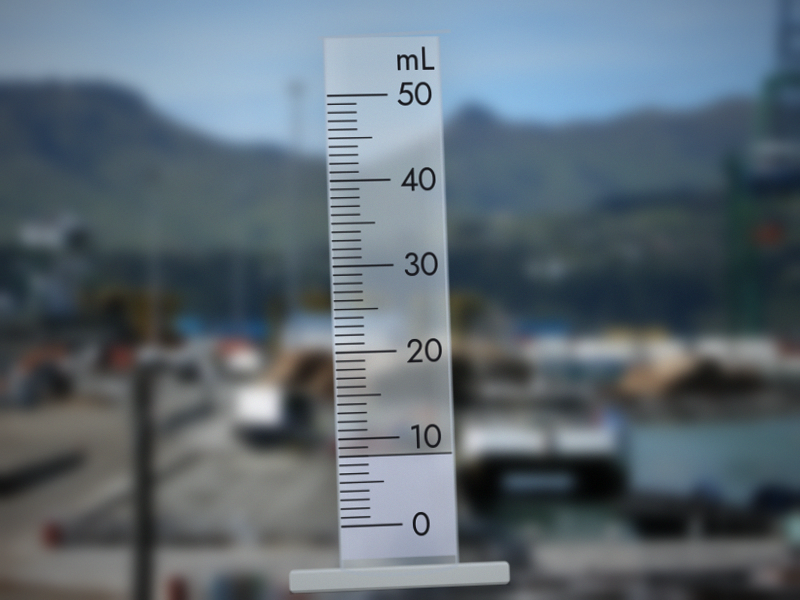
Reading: value=8 unit=mL
